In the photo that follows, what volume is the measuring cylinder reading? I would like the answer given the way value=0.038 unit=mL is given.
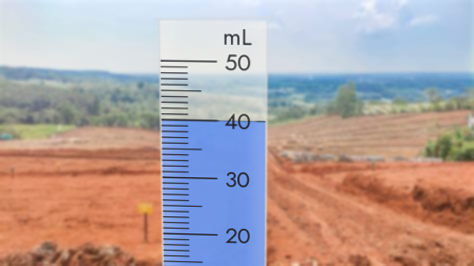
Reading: value=40 unit=mL
